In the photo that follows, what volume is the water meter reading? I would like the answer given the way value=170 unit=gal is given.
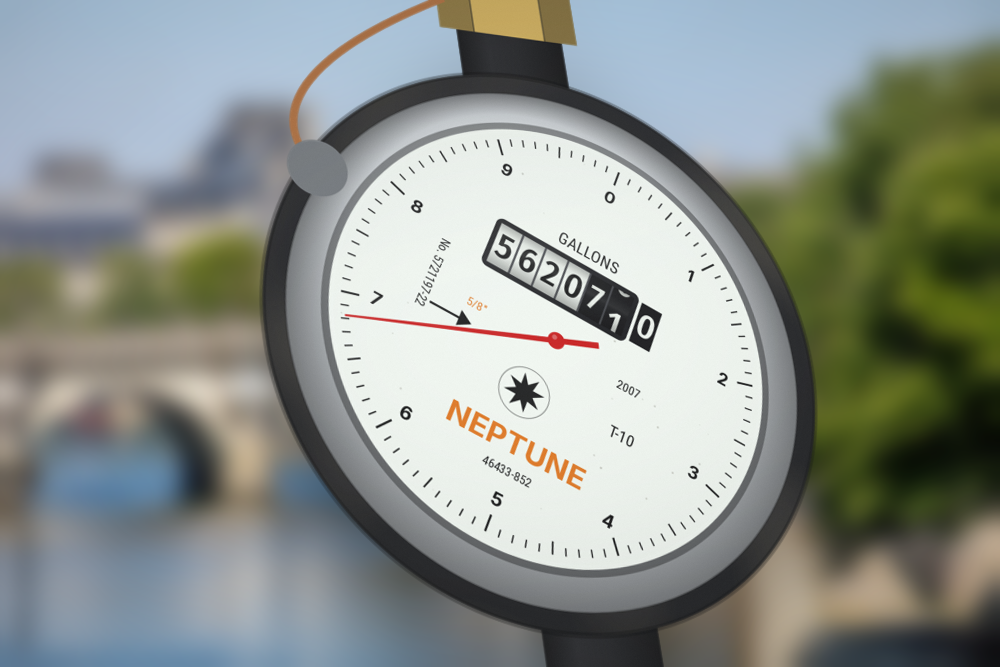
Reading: value=5620706.8 unit=gal
